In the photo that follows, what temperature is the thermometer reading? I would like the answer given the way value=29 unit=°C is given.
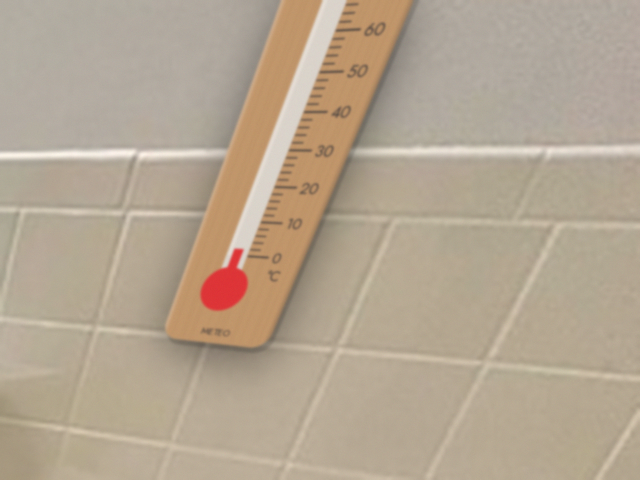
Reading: value=2 unit=°C
